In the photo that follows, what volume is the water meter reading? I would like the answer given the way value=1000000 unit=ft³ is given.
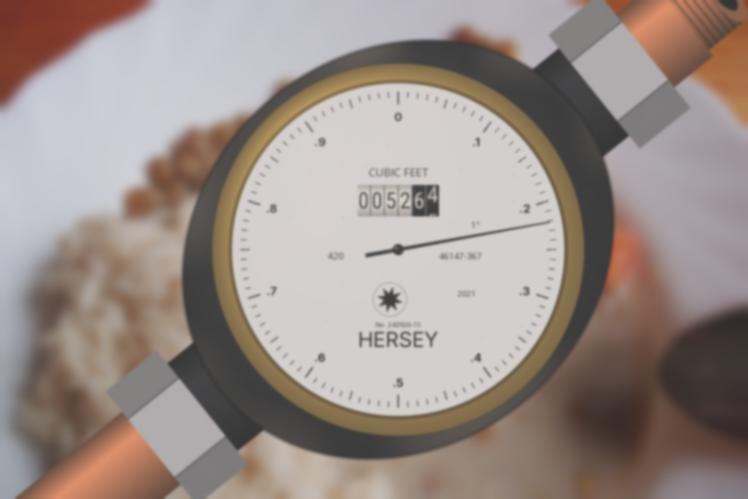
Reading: value=5264.22 unit=ft³
